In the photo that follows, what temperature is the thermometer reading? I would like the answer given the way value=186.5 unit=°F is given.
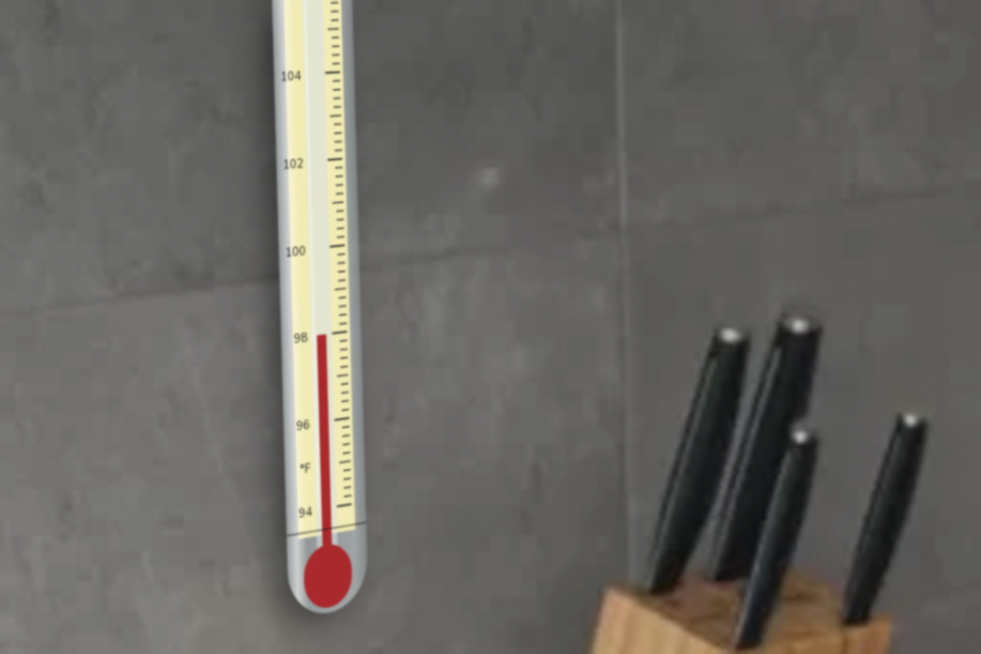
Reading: value=98 unit=°F
